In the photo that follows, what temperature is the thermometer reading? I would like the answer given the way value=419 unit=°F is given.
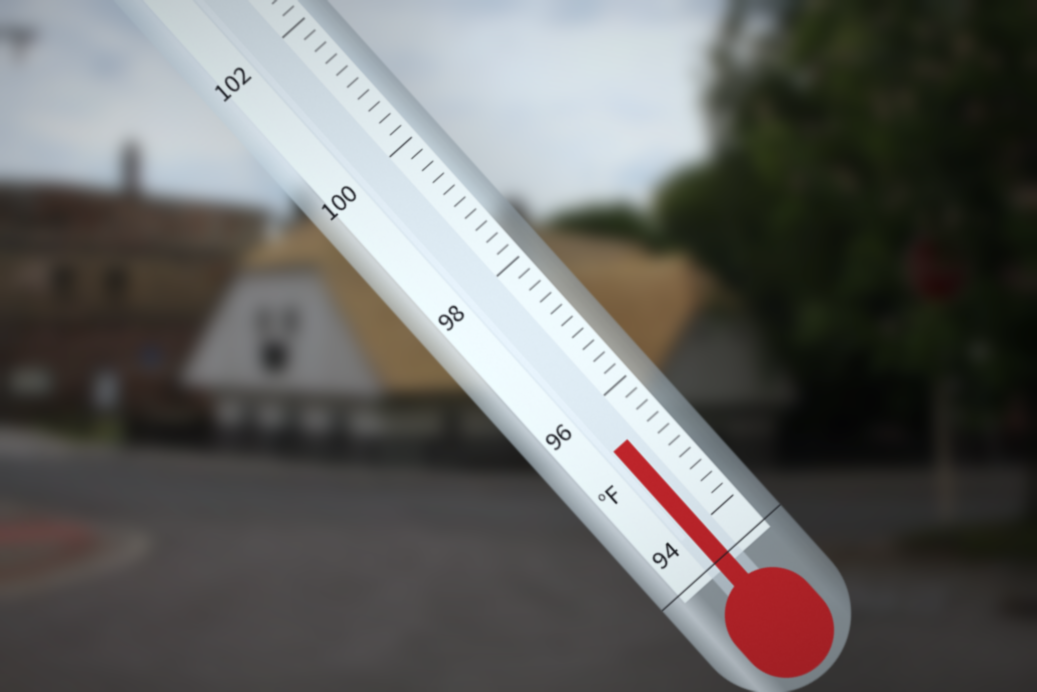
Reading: value=95.4 unit=°F
